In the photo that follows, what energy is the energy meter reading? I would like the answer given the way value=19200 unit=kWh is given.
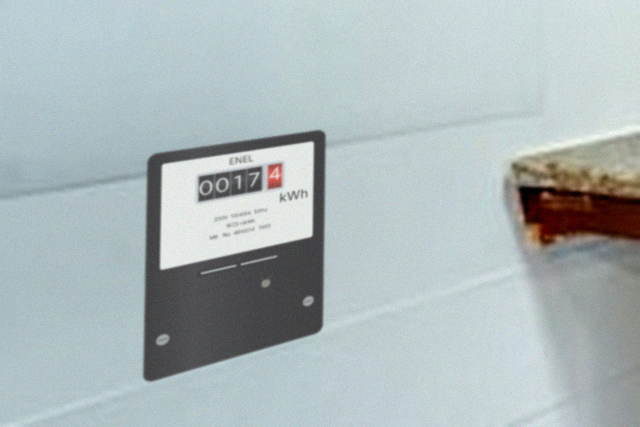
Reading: value=17.4 unit=kWh
